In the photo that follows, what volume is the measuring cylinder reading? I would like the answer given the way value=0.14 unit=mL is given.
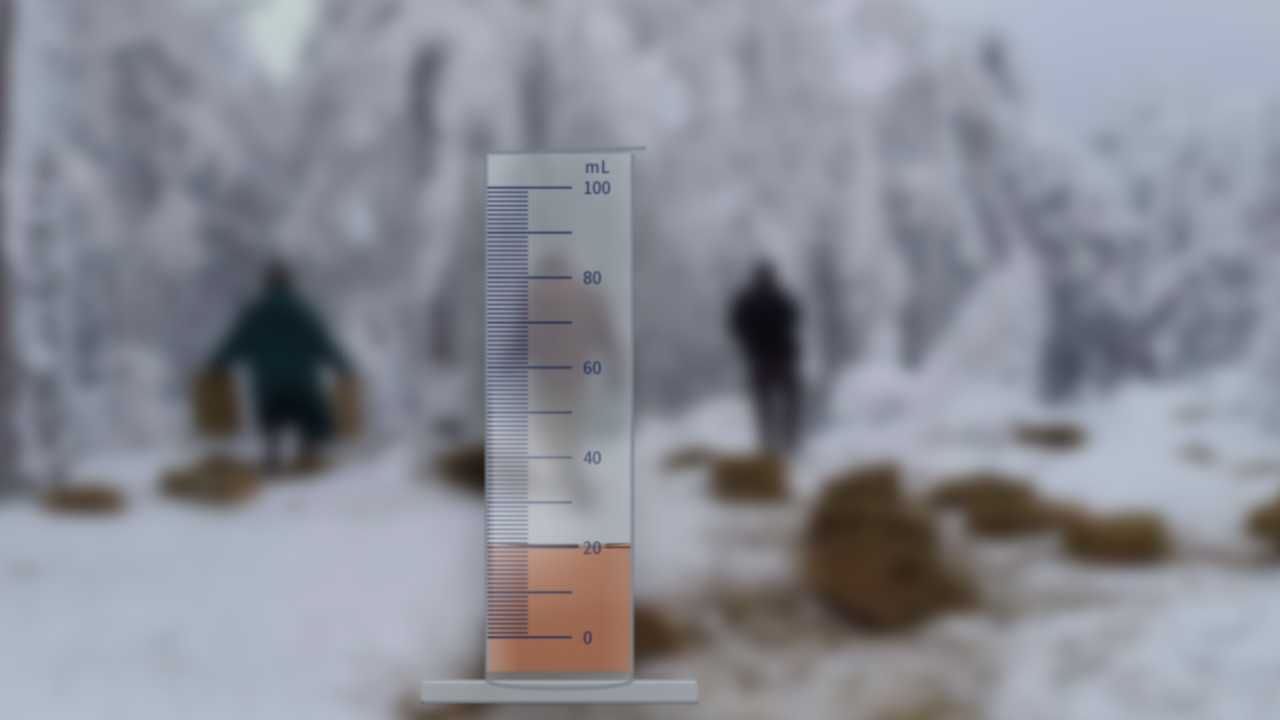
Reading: value=20 unit=mL
